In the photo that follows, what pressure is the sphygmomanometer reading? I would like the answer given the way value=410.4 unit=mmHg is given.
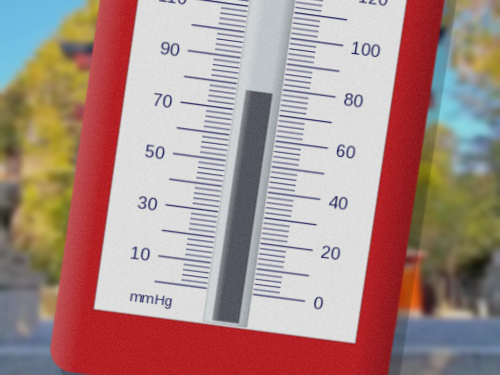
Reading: value=78 unit=mmHg
